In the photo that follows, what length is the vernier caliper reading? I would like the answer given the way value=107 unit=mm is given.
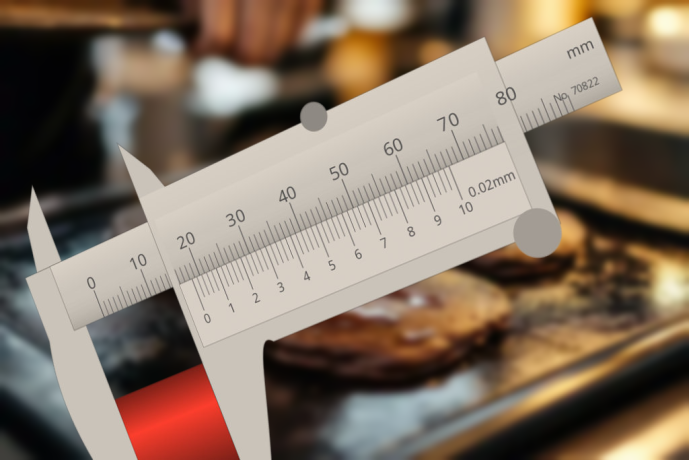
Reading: value=18.4 unit=mm
